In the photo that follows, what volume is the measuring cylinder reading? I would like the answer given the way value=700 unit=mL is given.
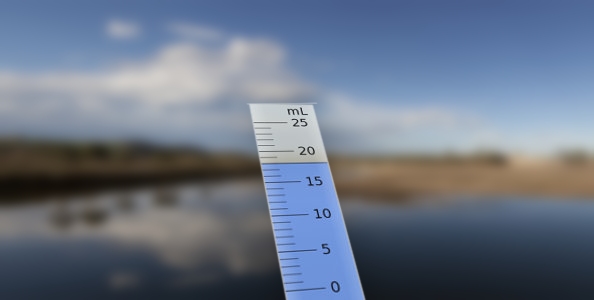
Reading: value=18 unit=mL
